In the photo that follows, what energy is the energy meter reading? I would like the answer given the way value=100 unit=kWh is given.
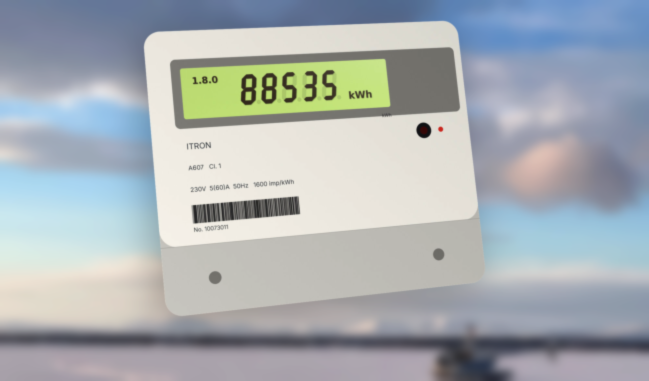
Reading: value=88535 unit=kWh
